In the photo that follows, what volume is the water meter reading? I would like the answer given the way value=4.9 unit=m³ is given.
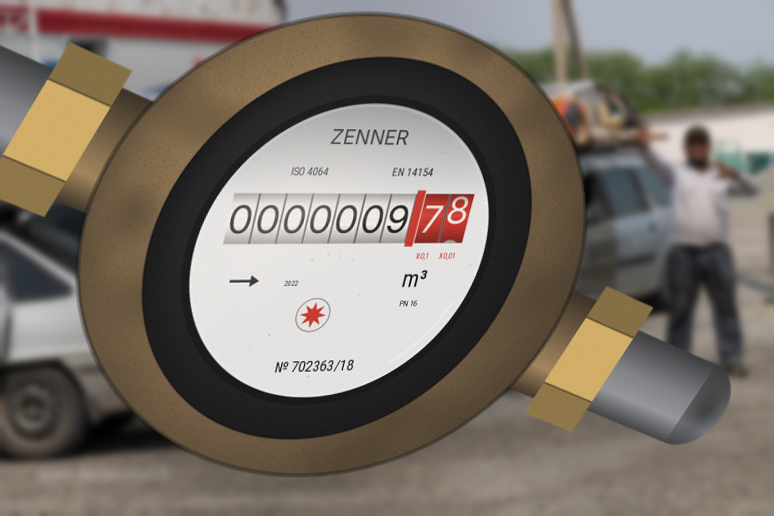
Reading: value=9.78 unit=m³
